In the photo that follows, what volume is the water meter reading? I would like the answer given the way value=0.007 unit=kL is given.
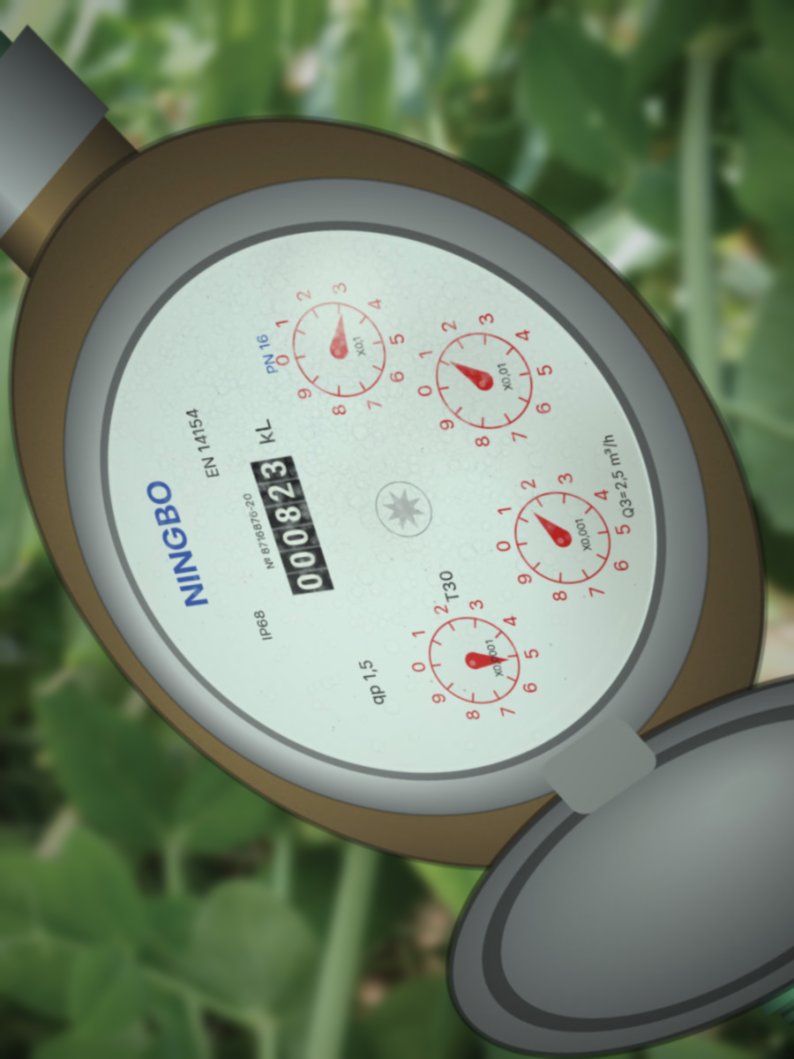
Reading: value=823.3115 unit=kL
